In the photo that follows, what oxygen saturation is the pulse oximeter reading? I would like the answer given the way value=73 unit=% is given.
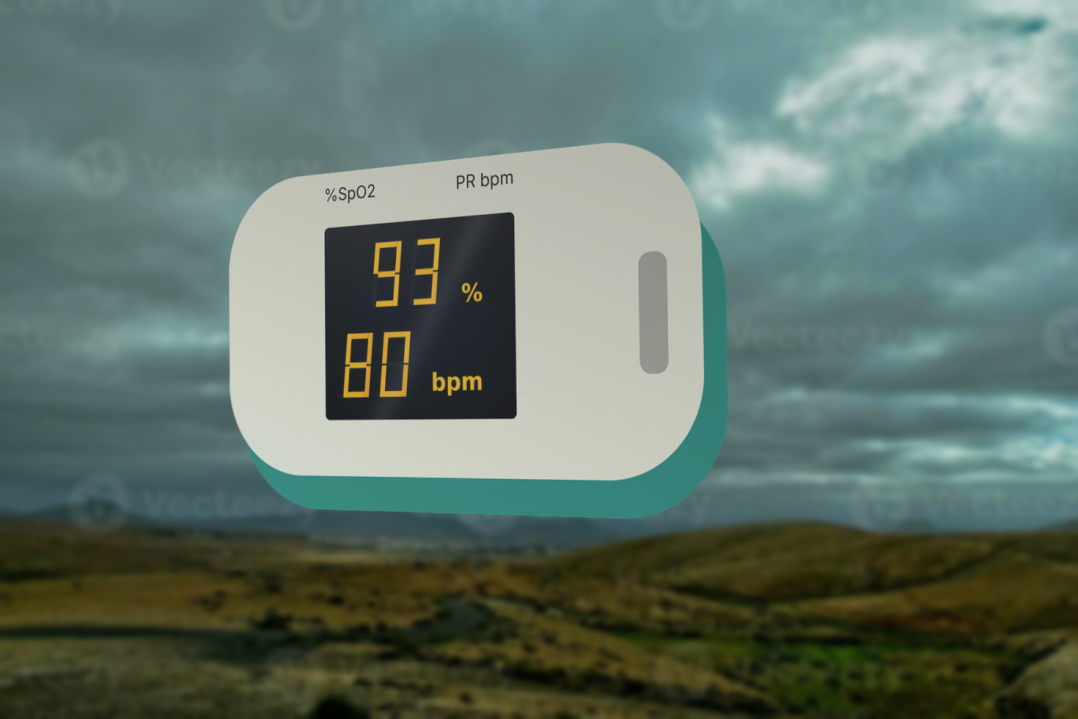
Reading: value=93 unit=%
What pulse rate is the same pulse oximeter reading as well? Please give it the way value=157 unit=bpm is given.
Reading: value=80 unit=bpm
